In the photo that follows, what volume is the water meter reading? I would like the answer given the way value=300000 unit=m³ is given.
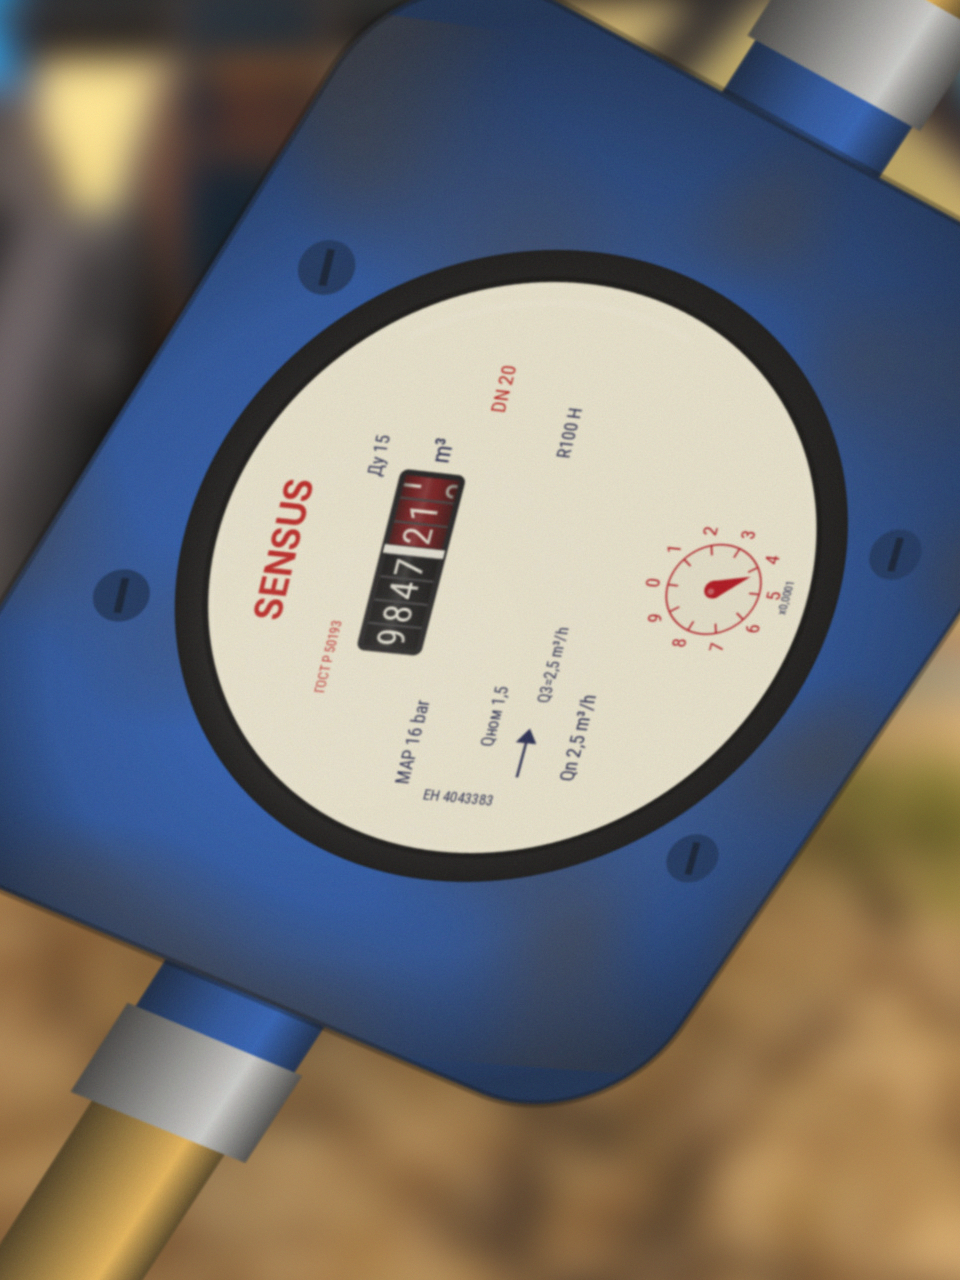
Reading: value=9847.2114 unit=m³
